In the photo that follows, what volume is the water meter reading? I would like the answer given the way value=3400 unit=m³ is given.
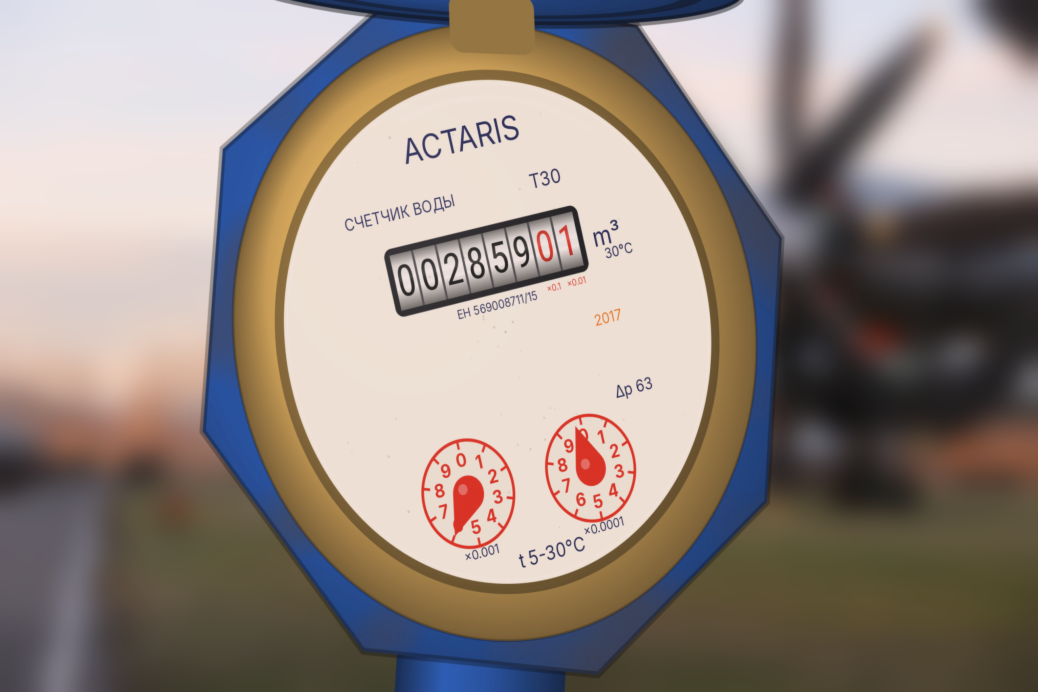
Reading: value=2859.0159 unit=m³
